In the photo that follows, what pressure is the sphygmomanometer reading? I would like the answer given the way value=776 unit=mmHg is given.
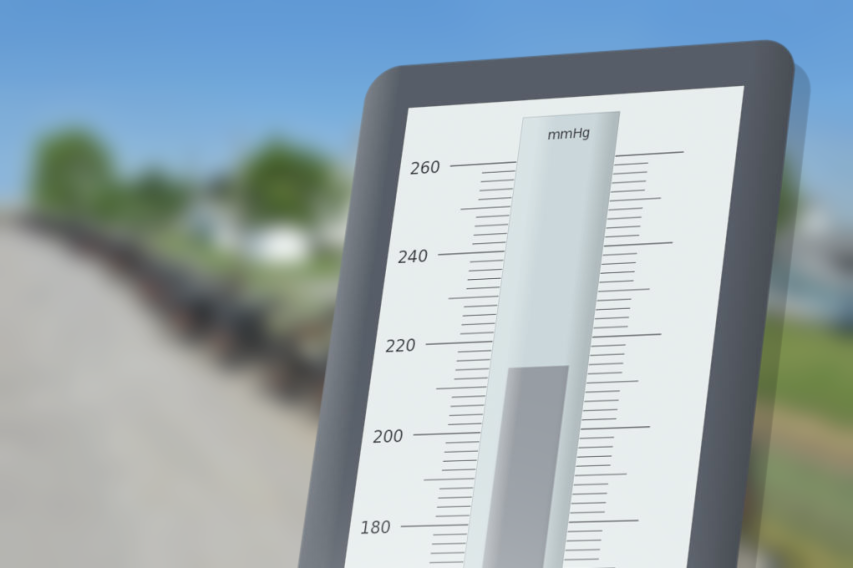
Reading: value=214 unit=mmHg
